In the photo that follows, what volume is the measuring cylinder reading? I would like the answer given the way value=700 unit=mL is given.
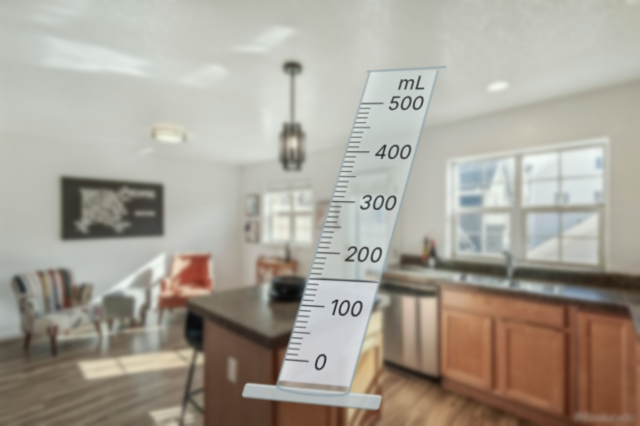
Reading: value=150 unit=mL
